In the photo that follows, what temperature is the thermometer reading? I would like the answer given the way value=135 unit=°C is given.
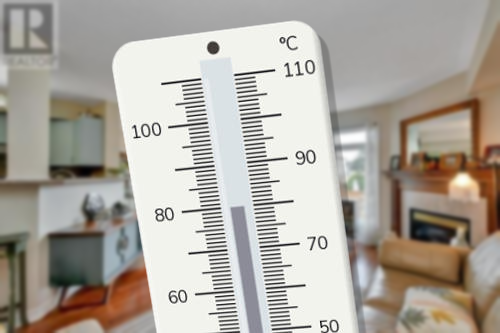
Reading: value=80 unit=°C
